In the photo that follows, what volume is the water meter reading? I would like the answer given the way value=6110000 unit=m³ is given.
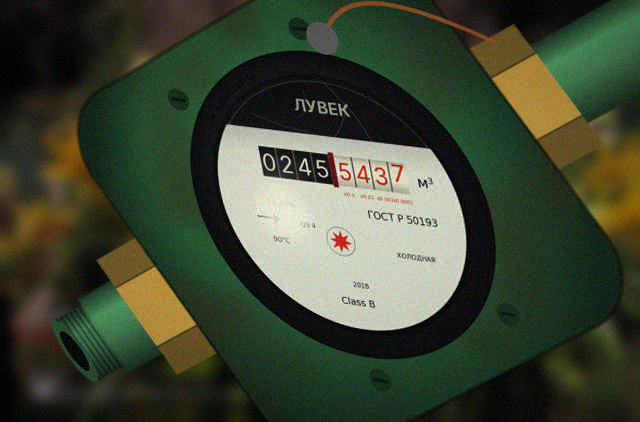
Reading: value=245.5437 unit=m³
